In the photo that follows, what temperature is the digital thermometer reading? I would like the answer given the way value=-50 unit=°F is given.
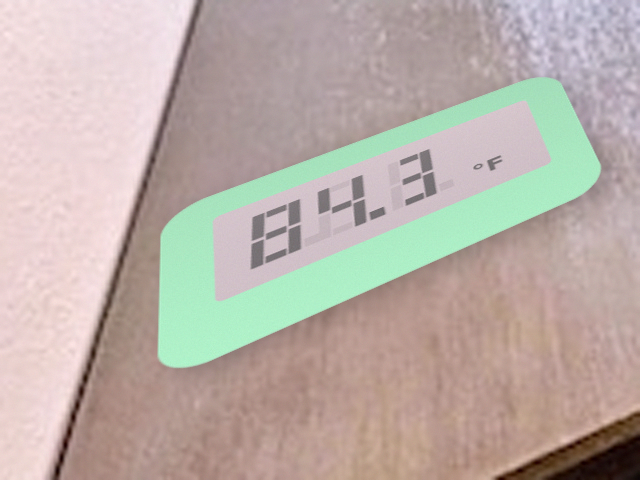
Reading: value=84.3 unit=°F
